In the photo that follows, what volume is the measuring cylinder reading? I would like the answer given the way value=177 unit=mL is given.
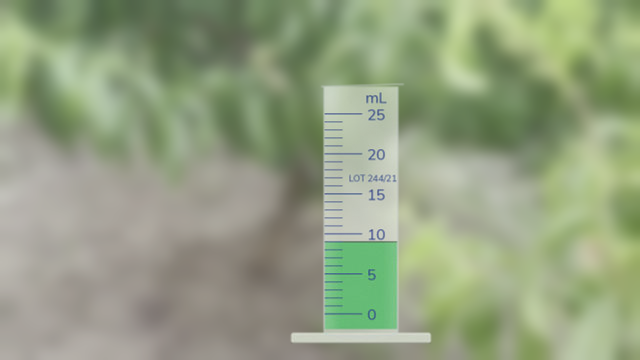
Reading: value=9 unit=mL
